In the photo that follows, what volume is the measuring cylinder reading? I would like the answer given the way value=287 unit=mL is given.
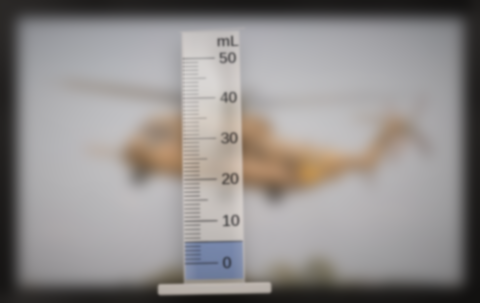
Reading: value=5 unit=mL
